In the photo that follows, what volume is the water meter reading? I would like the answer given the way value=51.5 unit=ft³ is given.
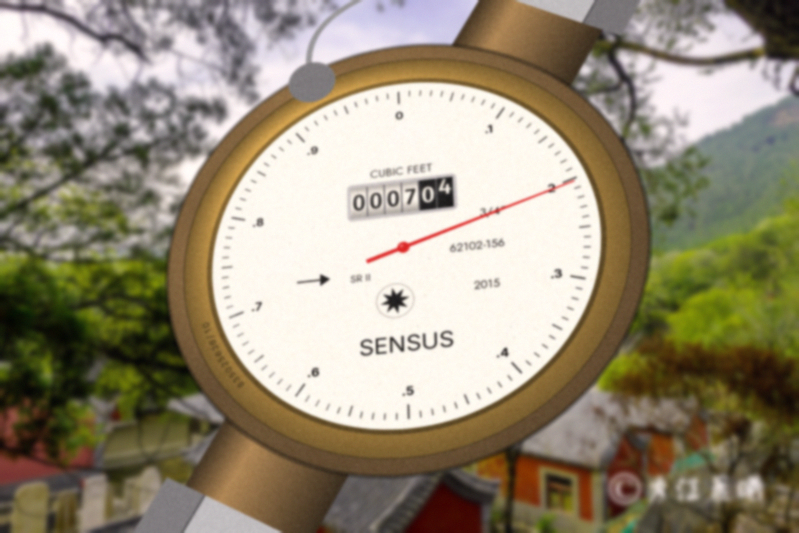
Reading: value=704.20 unit=ft³
